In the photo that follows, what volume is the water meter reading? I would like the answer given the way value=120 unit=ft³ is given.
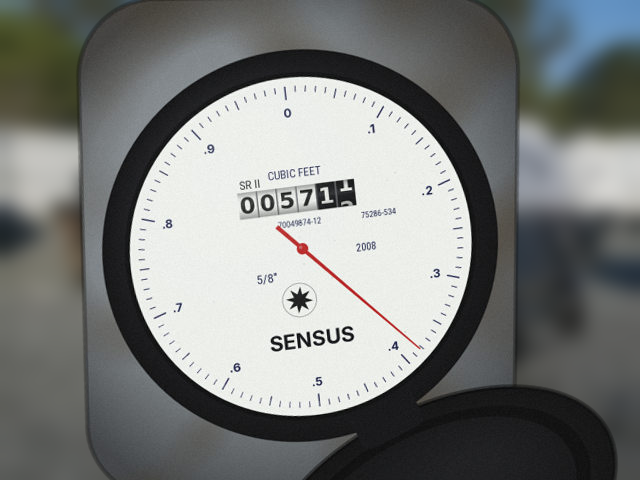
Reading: value=5711.38 unit=ft³
